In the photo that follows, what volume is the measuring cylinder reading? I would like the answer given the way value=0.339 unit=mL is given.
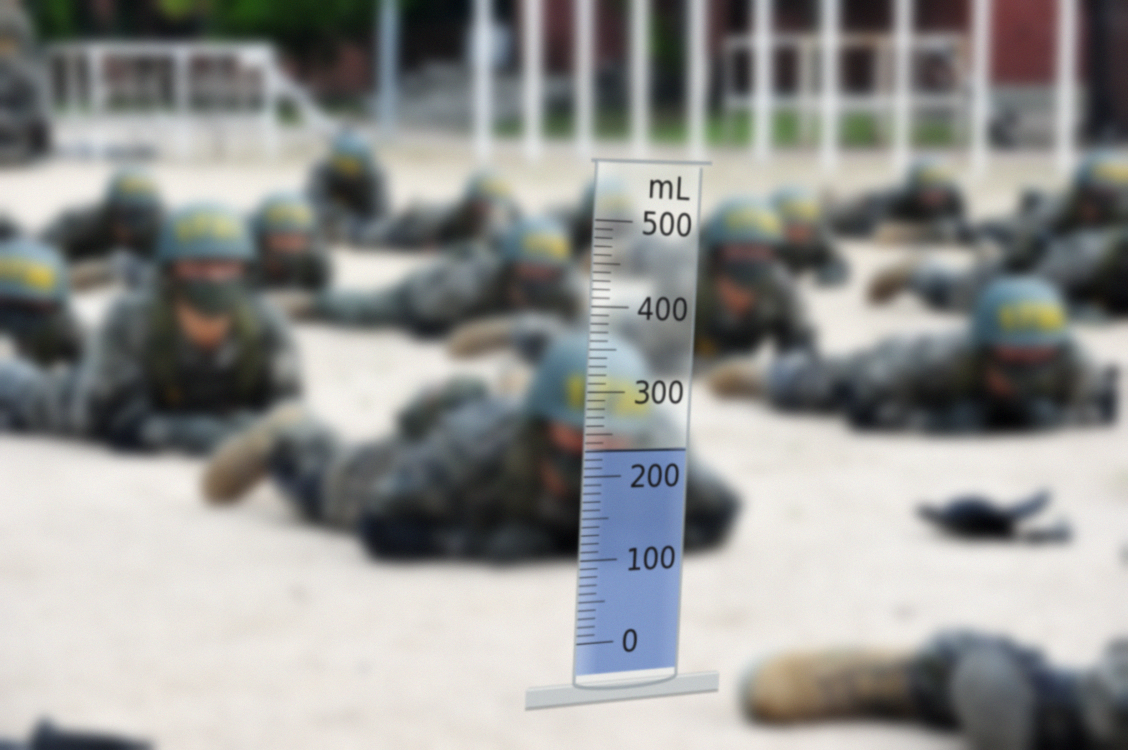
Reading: value=230 unit=mL
